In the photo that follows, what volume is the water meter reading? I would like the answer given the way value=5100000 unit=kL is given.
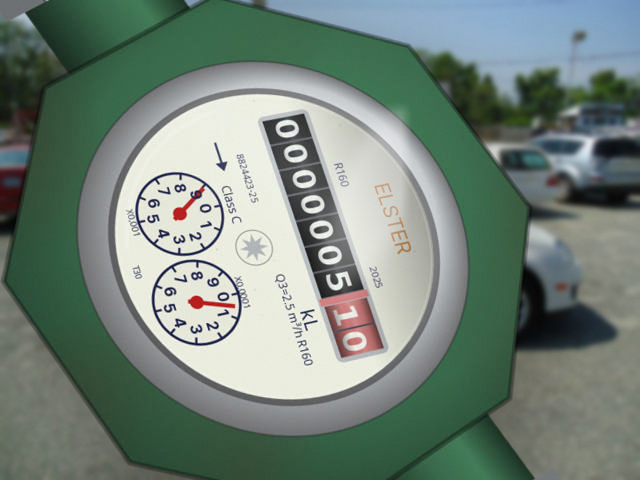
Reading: value=5.0990 unit=kL
